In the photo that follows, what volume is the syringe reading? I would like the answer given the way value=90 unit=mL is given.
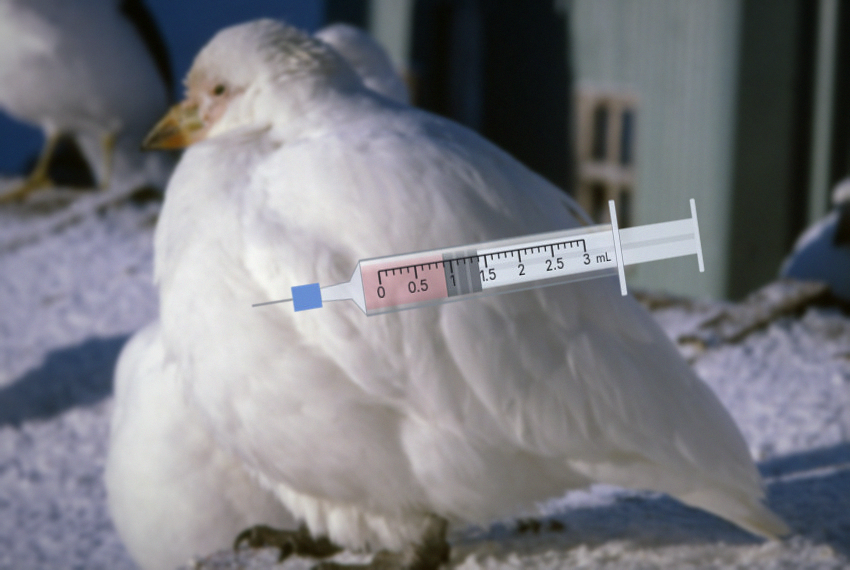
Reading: value=0.9 unit=mL
